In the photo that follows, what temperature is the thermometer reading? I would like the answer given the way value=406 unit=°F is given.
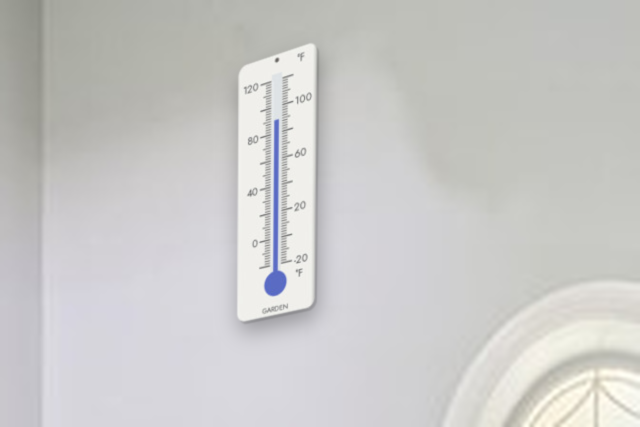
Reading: value=90 unit=°F
